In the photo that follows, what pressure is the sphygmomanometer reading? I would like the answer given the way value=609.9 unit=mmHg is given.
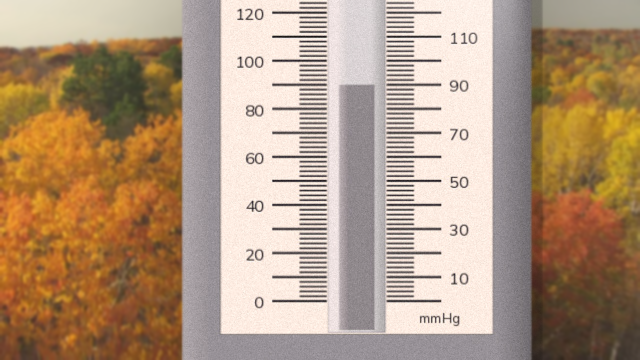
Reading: value=90 unit=mmHg
